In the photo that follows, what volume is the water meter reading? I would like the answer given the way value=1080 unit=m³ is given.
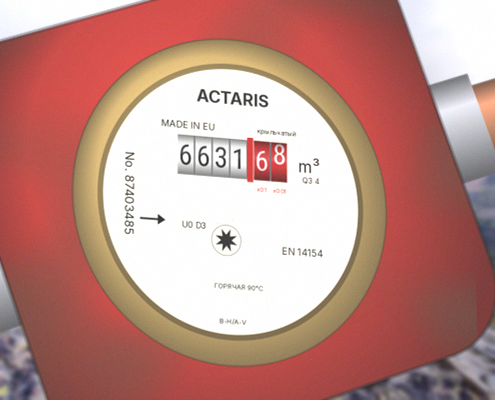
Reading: value=6631.68 unit=m³
